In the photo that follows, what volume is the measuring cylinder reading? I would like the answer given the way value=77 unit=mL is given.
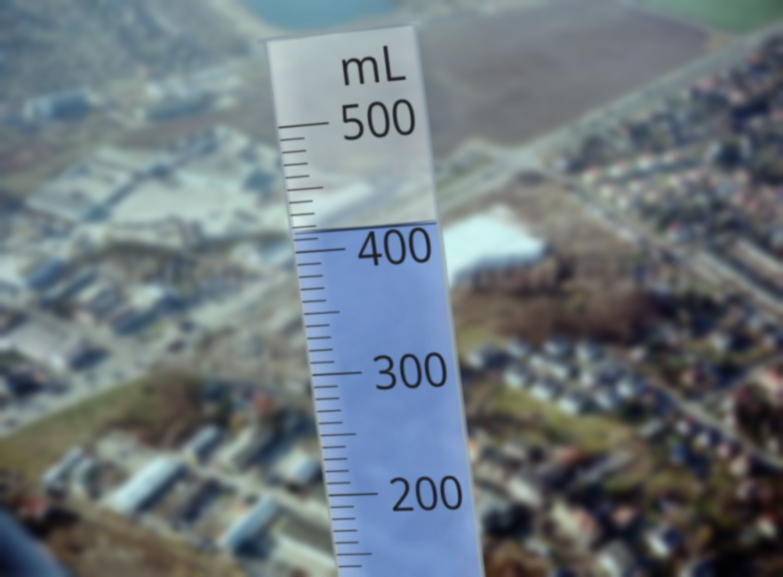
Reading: value=415 unit=mL
